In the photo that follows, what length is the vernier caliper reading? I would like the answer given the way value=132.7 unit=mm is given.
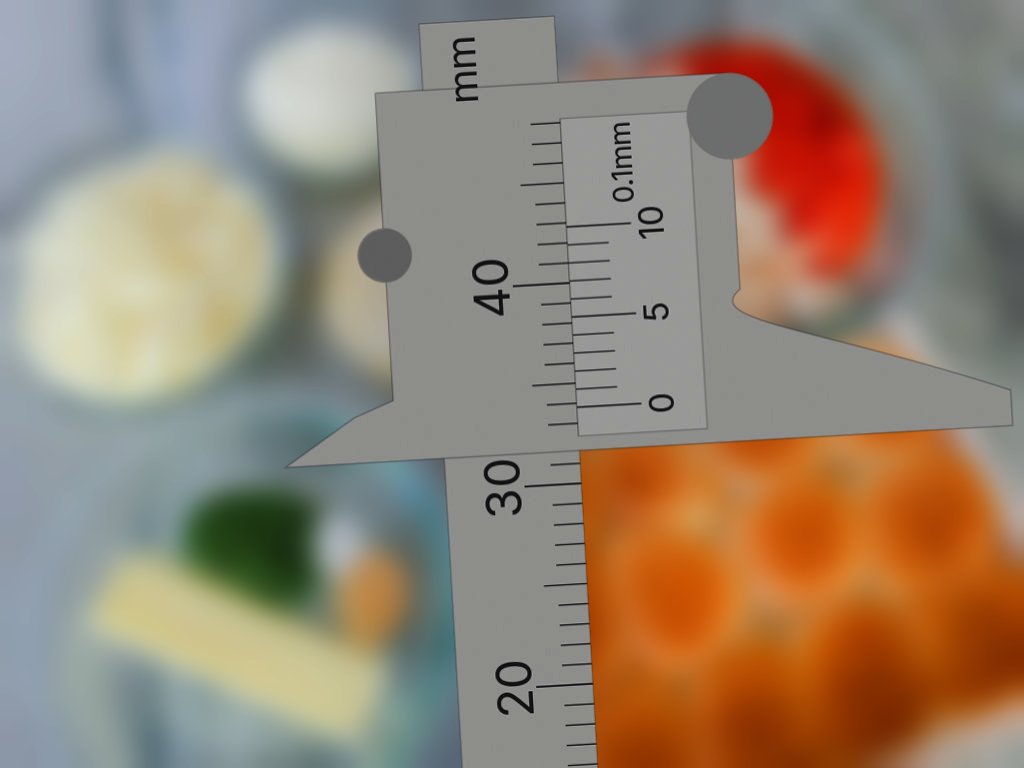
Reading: value=33.8 unit=mm
